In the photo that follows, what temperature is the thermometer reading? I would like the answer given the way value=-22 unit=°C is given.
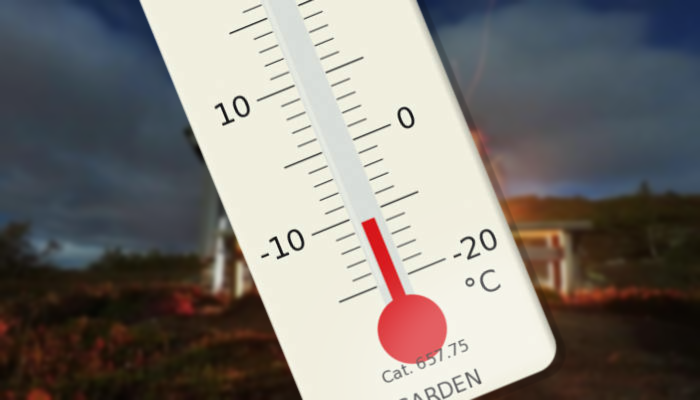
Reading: value=-11 unit=°C
